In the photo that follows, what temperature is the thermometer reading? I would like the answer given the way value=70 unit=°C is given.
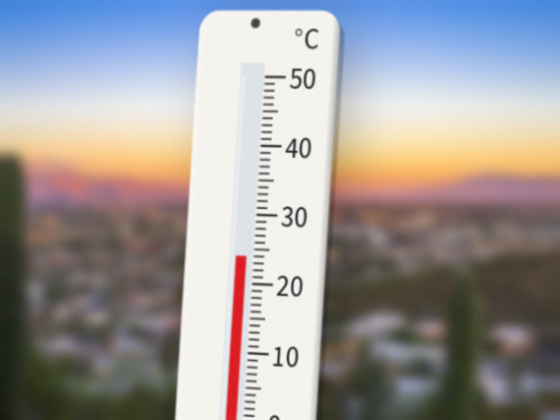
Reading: value=24 unit=°C
